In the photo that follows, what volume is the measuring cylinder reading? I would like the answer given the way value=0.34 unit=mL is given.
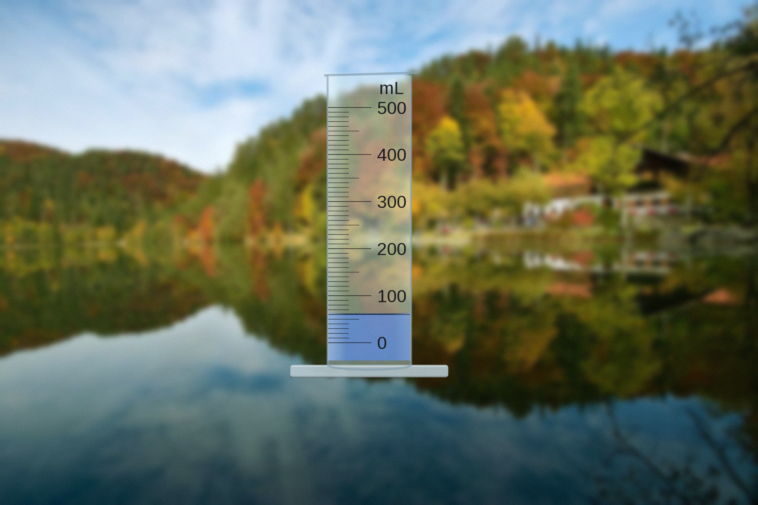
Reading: value=60 unit=mL
